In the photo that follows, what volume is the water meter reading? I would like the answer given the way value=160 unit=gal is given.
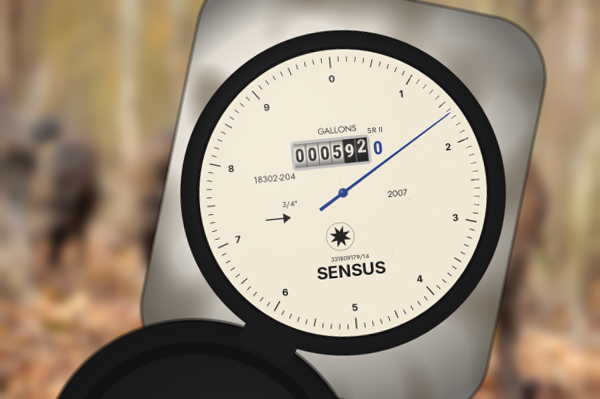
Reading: value=5921.6 unit=gal
